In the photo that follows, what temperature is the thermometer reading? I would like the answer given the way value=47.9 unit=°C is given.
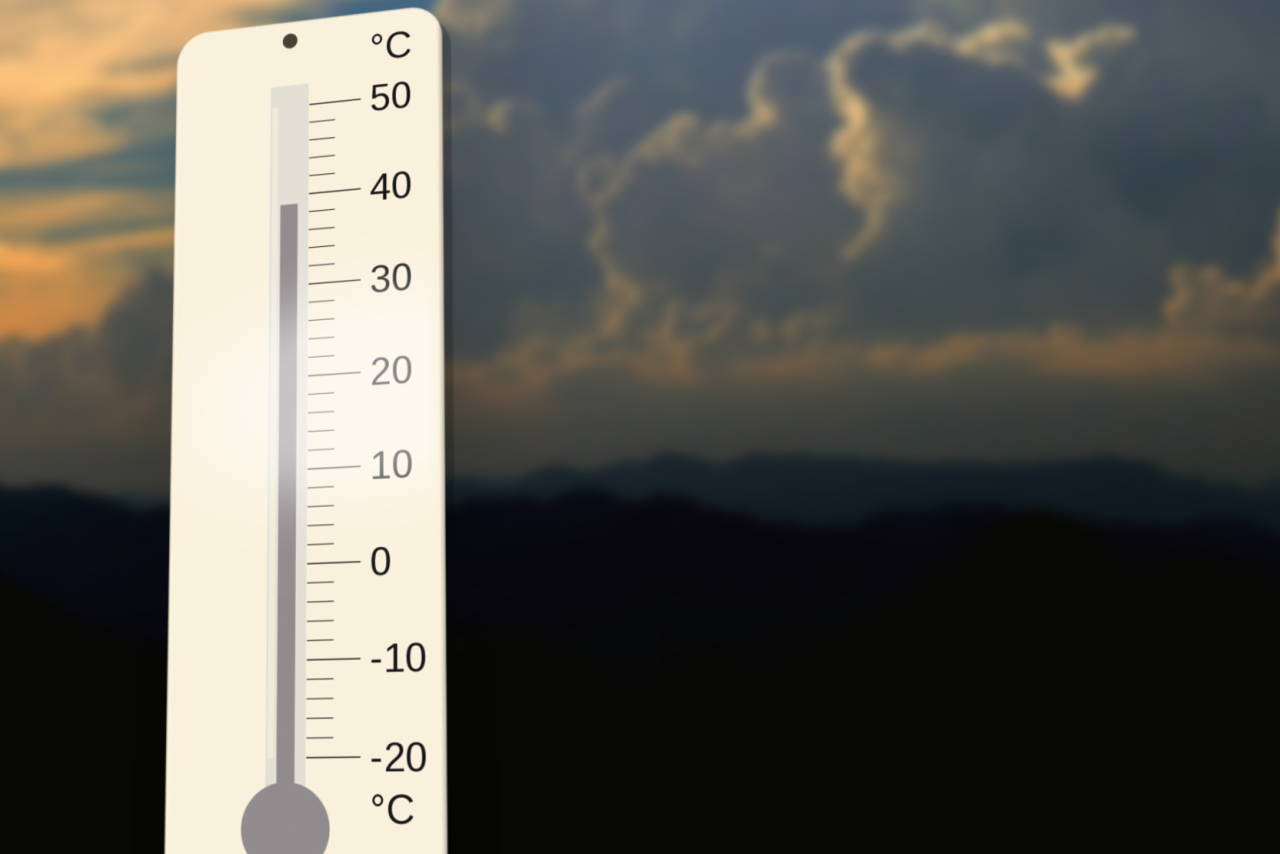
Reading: value=39 unit=°C
